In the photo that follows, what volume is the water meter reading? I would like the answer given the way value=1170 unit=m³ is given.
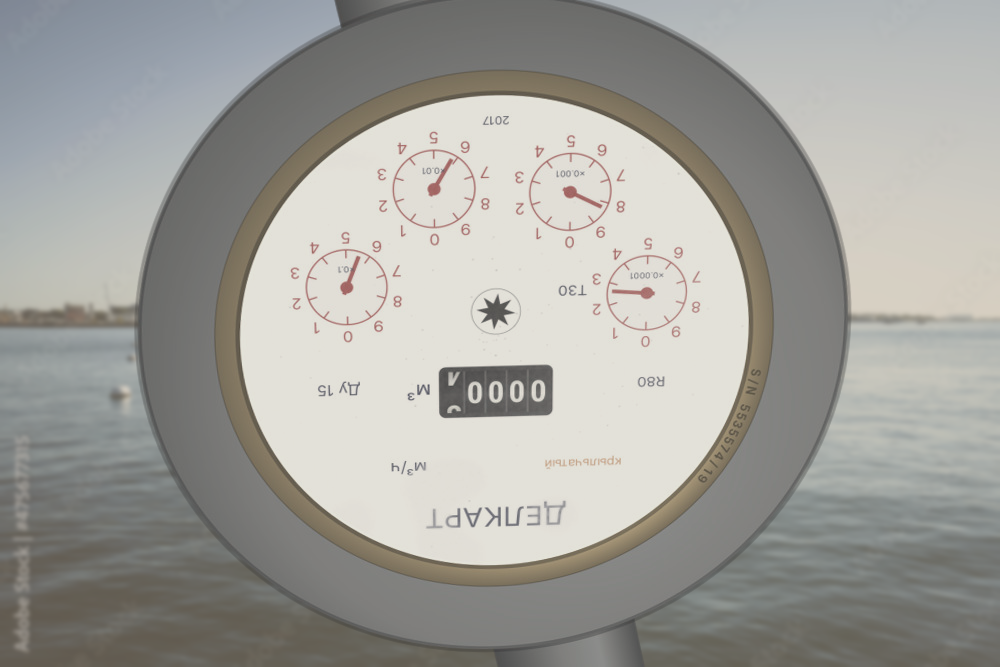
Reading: value=3.5582 unit=m³
